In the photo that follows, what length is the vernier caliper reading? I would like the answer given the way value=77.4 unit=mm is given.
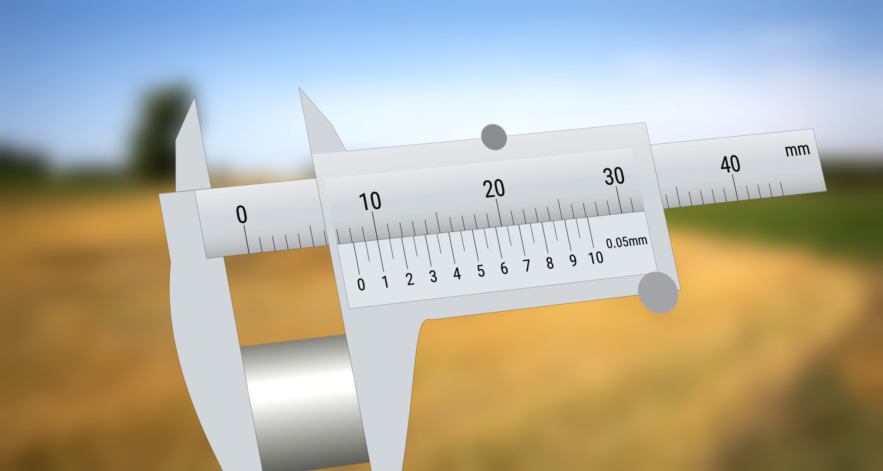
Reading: value=8.1 unit=mm
